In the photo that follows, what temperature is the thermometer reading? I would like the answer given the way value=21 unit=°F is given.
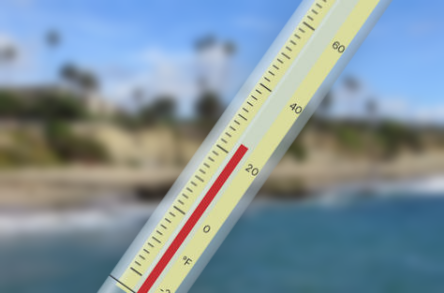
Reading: value=24 unit=°F
